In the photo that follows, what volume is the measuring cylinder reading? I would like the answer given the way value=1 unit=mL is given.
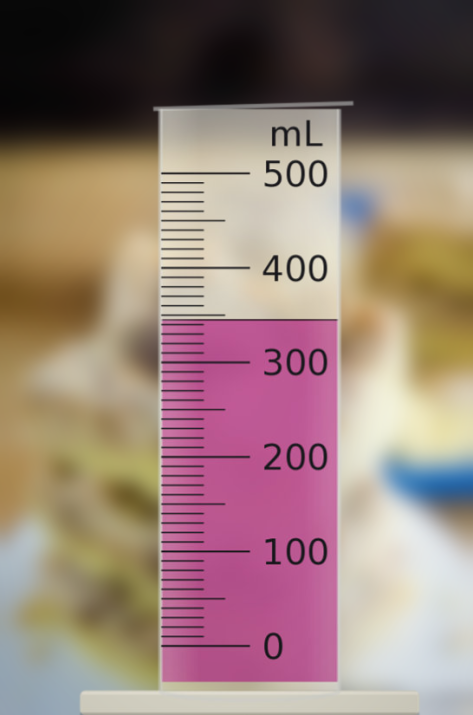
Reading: value=345 unit=mL
